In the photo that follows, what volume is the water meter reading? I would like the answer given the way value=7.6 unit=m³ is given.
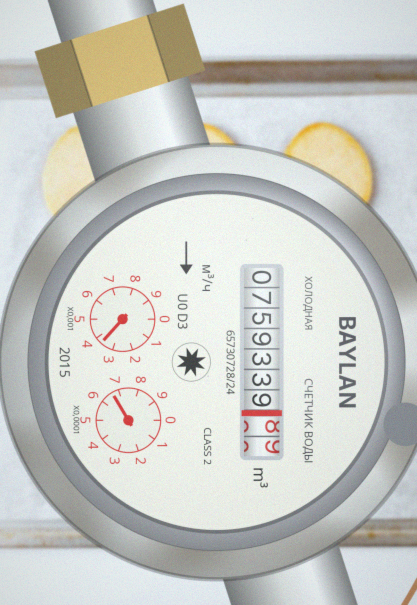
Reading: value=759339.8936 unit=m³
